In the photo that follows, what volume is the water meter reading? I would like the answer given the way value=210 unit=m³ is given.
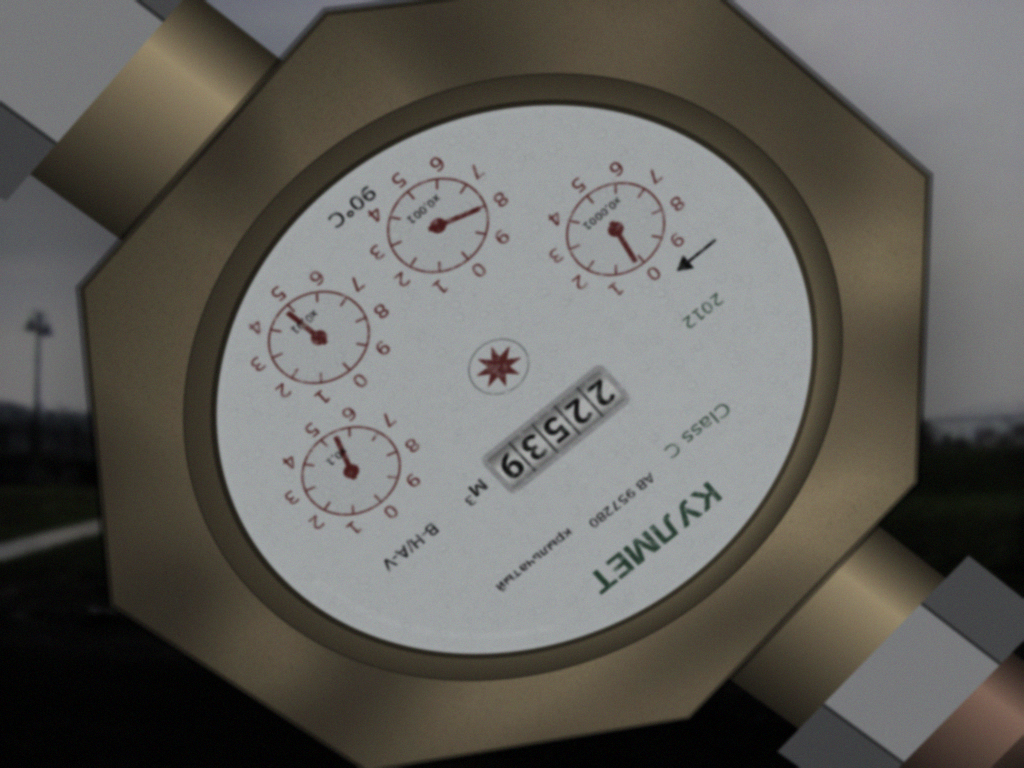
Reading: value=22539.5480 unit=m³
